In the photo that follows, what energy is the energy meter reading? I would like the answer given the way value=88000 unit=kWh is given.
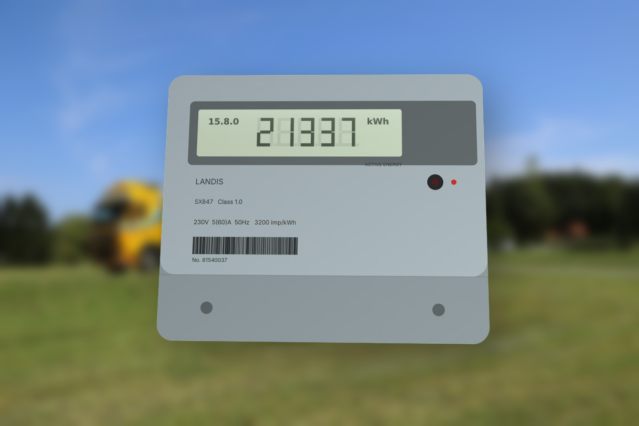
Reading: value=21337 unit=kWh
